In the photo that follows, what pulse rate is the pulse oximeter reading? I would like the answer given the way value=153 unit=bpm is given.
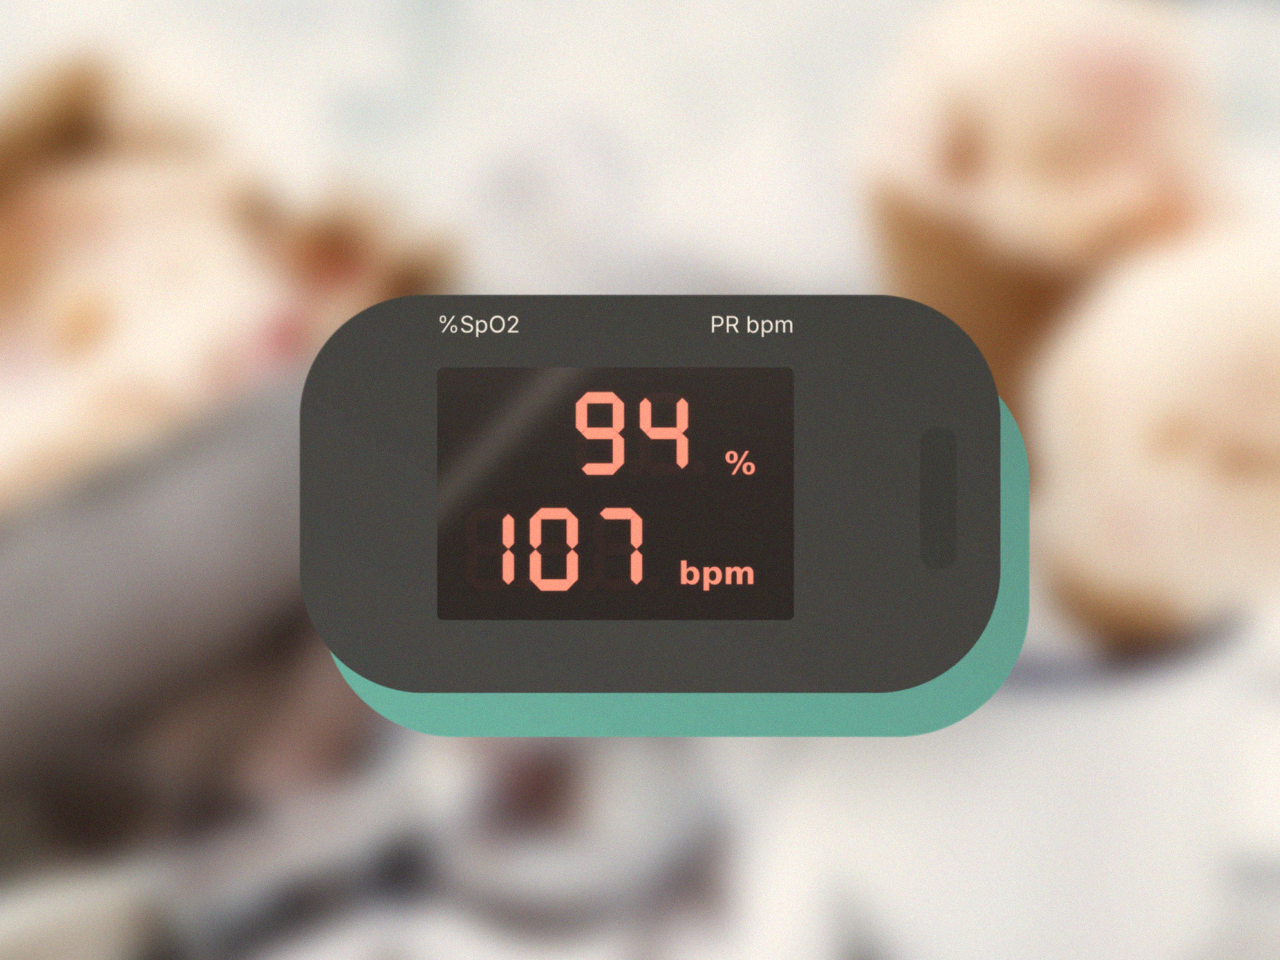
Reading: value=107 unit=bpm
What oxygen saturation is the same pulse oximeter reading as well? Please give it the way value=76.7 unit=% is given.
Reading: value=94 unit=%
